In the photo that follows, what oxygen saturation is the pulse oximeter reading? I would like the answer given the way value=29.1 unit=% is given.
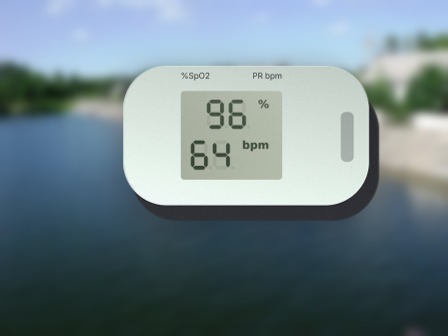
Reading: value=96 unit=%
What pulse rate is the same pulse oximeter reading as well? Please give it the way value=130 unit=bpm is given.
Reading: value=64 unit=bpm
